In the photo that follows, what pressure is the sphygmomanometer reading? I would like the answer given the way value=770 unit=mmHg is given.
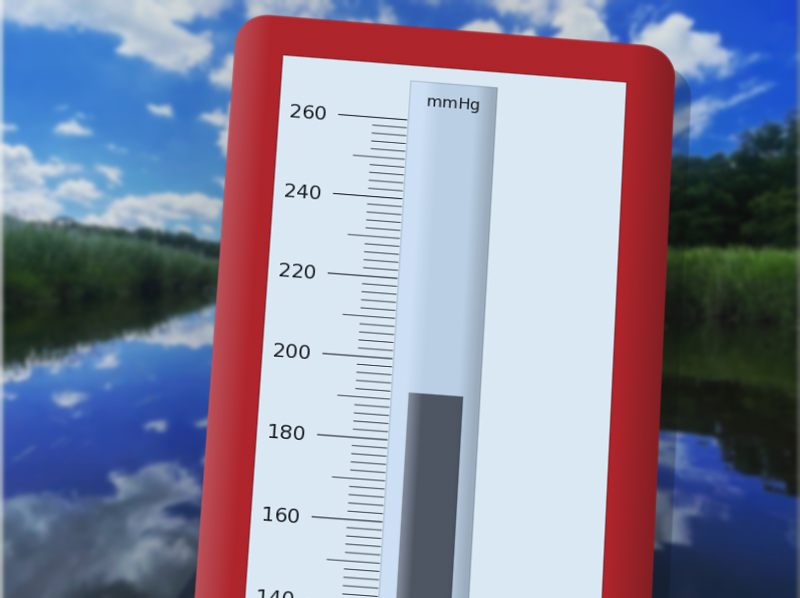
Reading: value=192 unit=mmHg
